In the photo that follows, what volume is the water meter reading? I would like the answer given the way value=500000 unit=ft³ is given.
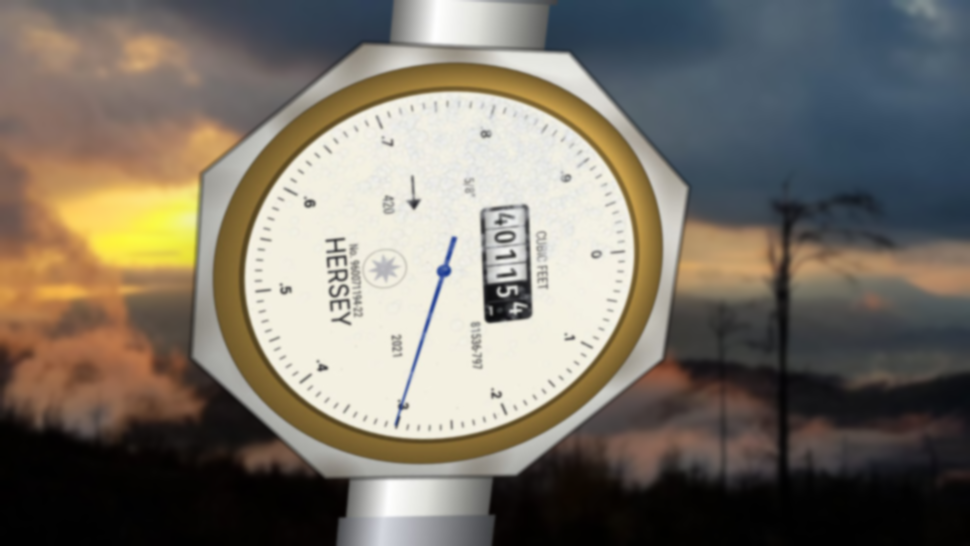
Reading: value=401154.30 unit=ft³
